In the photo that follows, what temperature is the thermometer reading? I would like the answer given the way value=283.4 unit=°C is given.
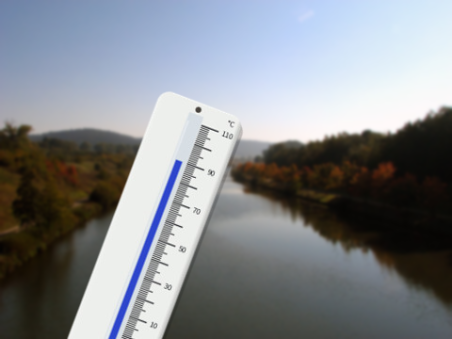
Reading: value=90 unit=°C
